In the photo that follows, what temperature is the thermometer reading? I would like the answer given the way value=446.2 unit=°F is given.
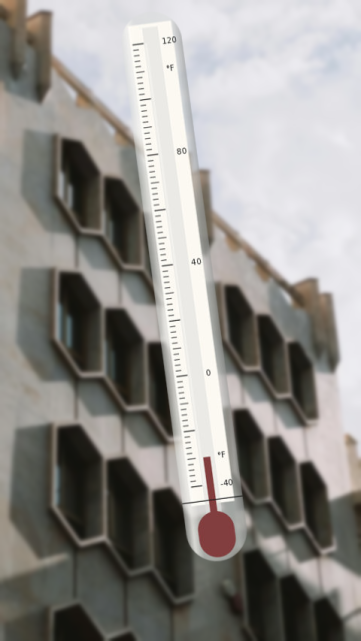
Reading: value=-30 unit=°F
